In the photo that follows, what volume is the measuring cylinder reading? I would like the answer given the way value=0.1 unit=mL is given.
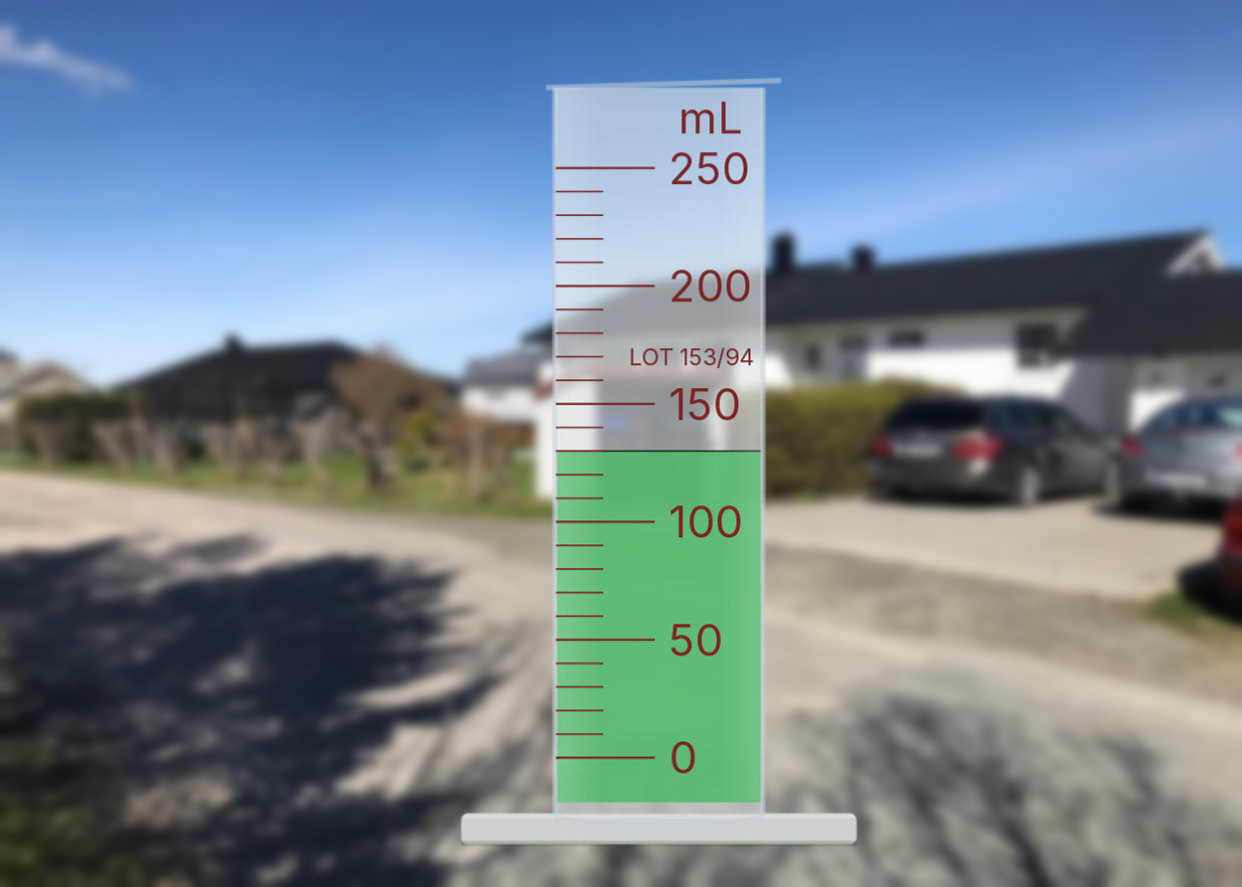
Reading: value=130 unit=mL
